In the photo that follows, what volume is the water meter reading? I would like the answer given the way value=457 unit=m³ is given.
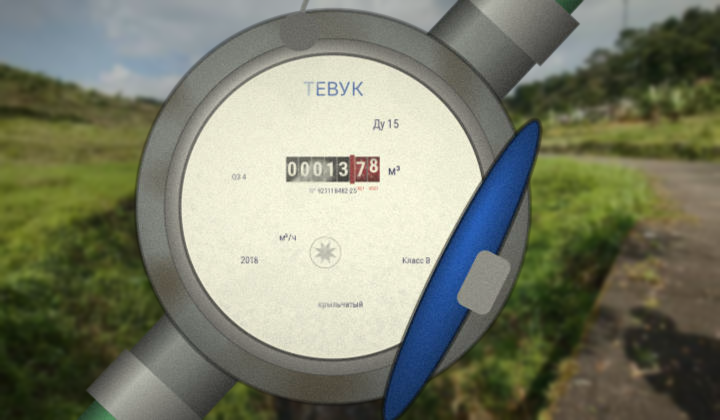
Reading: value=13.78 unit=m³
